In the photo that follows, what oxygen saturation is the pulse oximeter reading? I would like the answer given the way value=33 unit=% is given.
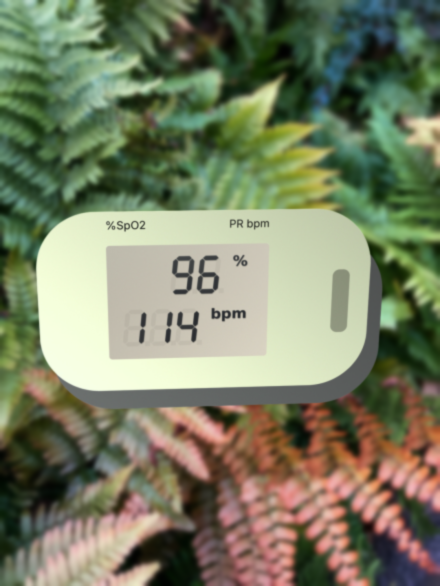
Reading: value=96 unit=%
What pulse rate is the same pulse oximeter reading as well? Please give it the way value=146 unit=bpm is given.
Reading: value=114 unit=bpm
